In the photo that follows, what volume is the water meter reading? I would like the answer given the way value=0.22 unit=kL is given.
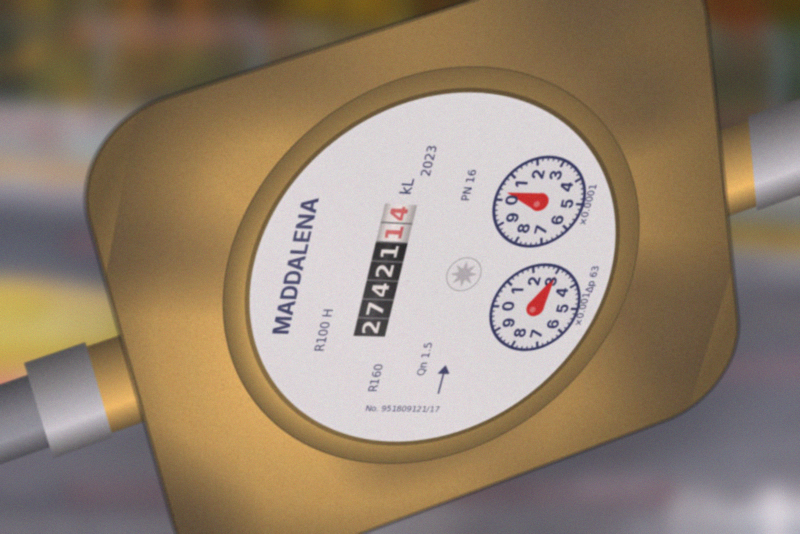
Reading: value=27421.1430 unit=kL
